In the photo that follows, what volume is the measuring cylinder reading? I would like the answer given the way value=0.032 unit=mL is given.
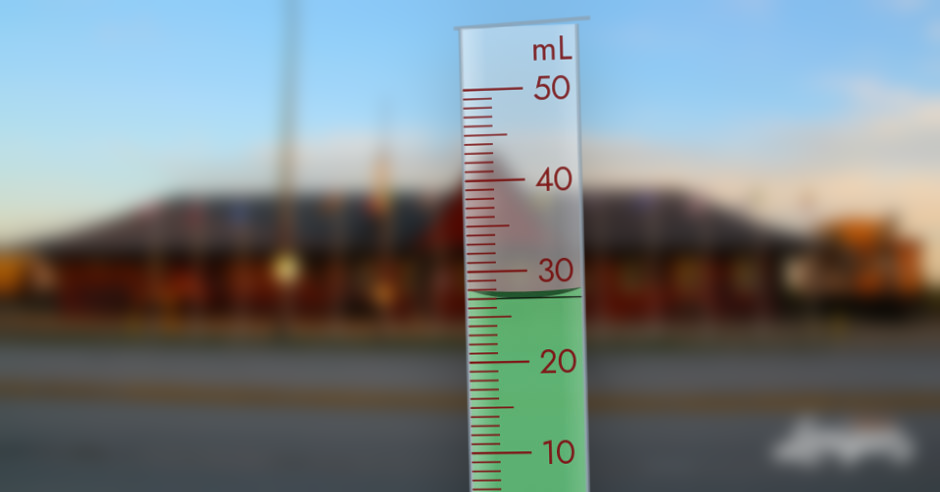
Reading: value=27 unit=mL
